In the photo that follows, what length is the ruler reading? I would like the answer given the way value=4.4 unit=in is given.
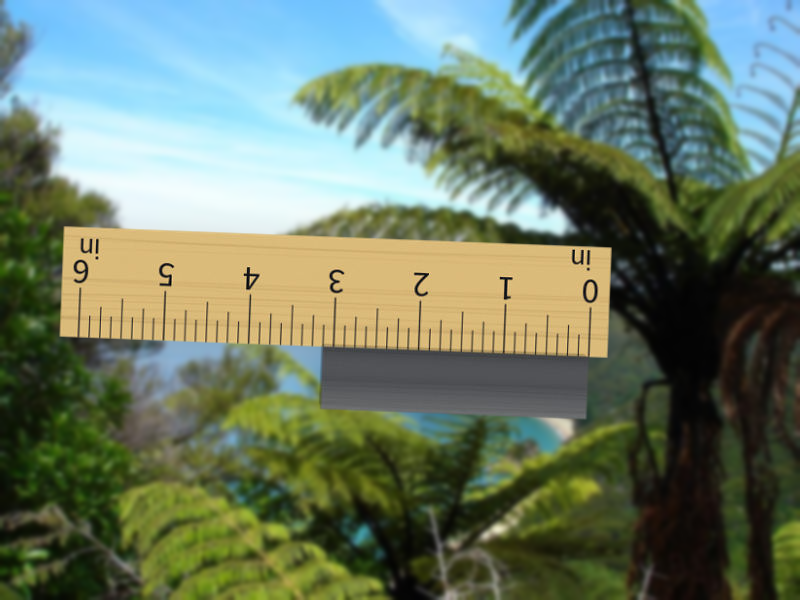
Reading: value=3.125 unit=in
